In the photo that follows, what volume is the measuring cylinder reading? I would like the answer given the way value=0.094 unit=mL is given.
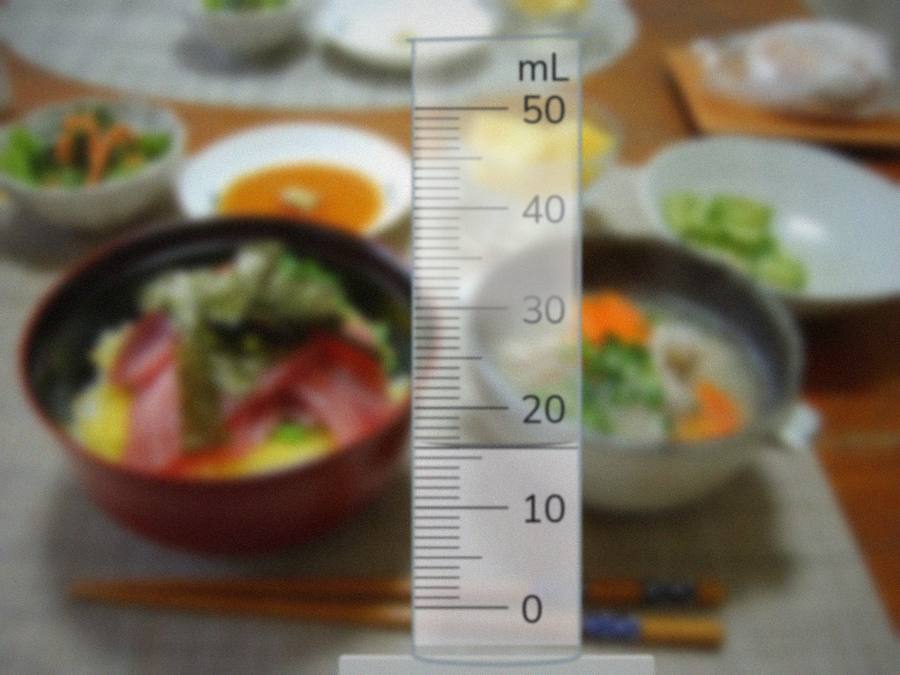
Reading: value=16 unit=mL
